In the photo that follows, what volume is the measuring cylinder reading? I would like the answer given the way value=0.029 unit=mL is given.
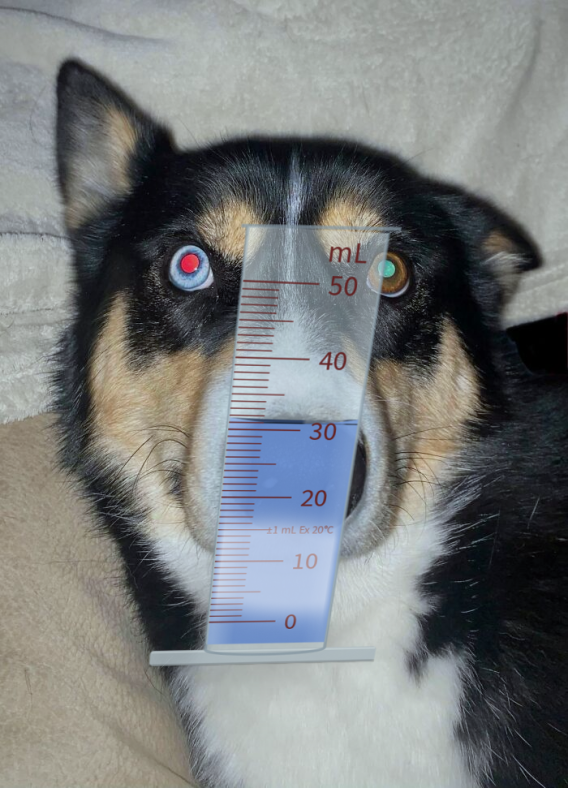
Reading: value=31 unit=mL
